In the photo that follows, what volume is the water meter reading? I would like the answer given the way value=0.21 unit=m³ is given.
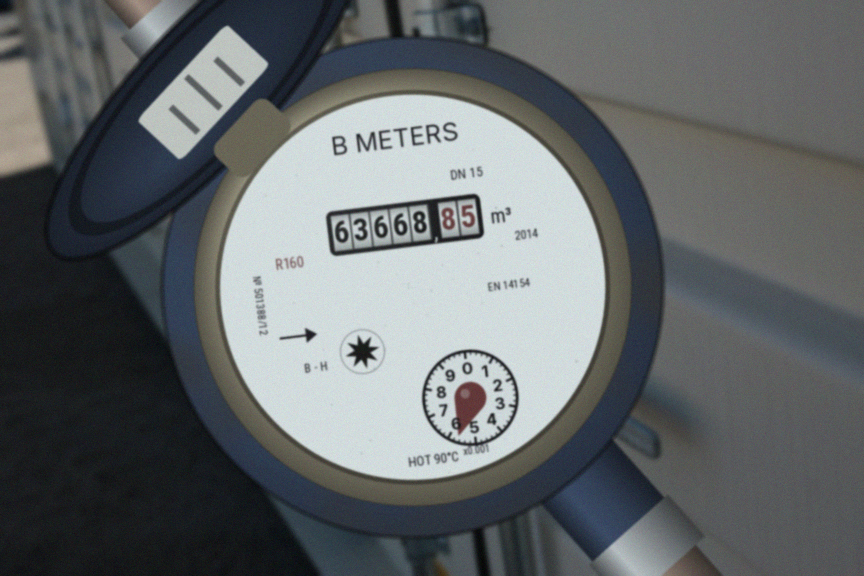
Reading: value=63668.855 unit=m³
